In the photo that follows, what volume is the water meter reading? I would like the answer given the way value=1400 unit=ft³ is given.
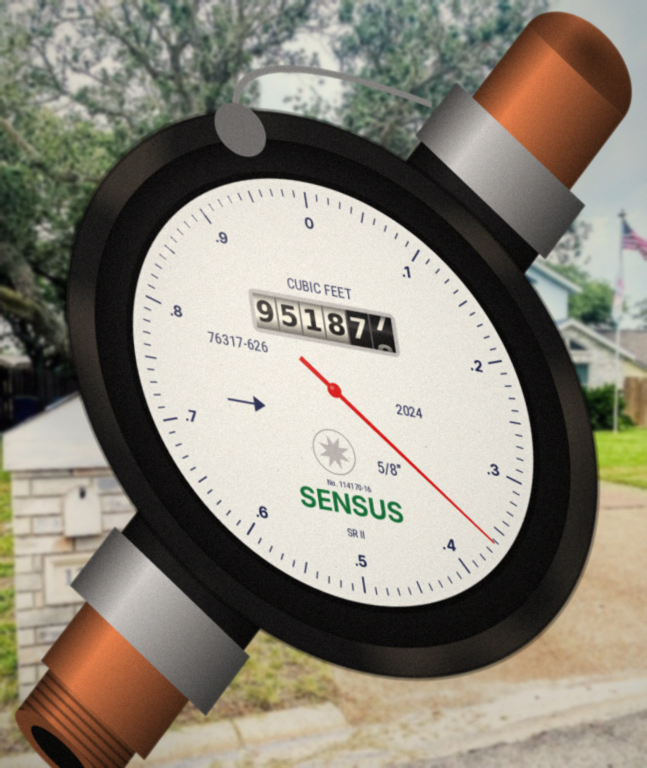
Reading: value=951877.36 unit=ft³
